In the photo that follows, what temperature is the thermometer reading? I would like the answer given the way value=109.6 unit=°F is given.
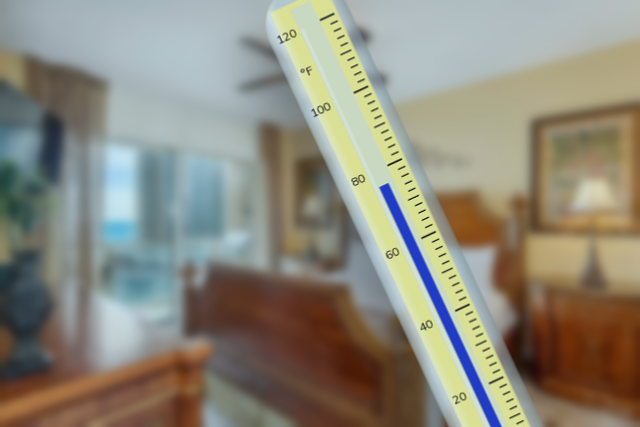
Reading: value=76 unit=°F
